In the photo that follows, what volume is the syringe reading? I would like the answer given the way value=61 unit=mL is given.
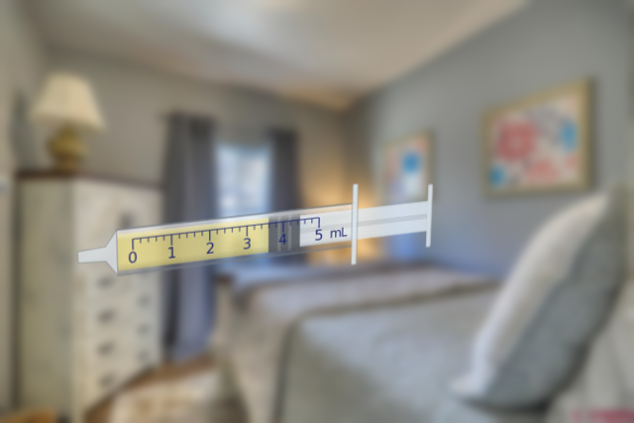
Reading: value=3.6 unit=mL
